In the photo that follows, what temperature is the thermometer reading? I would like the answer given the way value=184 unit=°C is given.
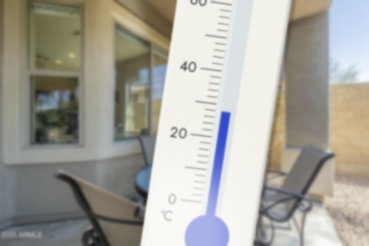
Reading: value=28 unit=°C
